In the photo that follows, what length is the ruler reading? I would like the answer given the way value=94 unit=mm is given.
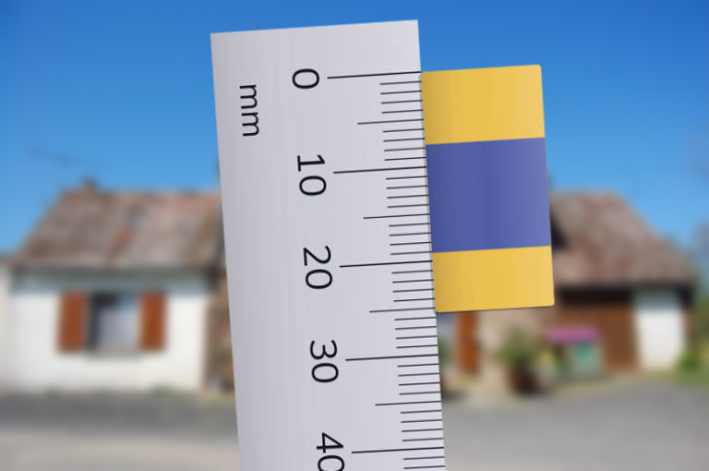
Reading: value=25.5 unit=mm
